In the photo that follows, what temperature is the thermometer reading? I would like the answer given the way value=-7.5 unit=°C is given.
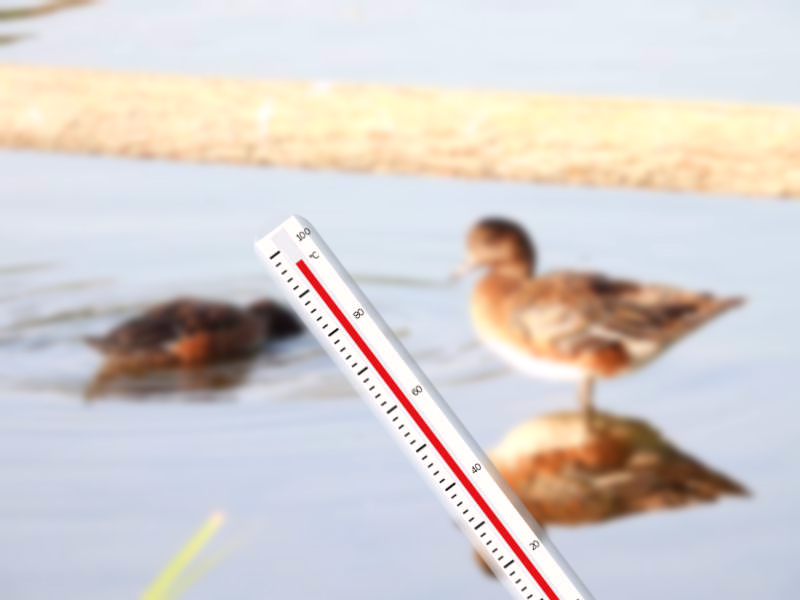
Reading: value=96 unit=°C
